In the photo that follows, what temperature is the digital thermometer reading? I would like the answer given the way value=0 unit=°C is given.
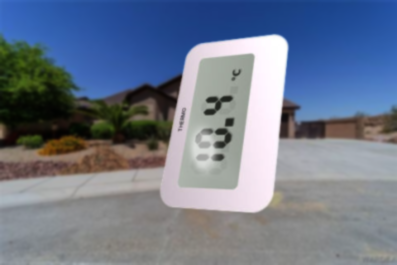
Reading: value=10.4 unit=°C
